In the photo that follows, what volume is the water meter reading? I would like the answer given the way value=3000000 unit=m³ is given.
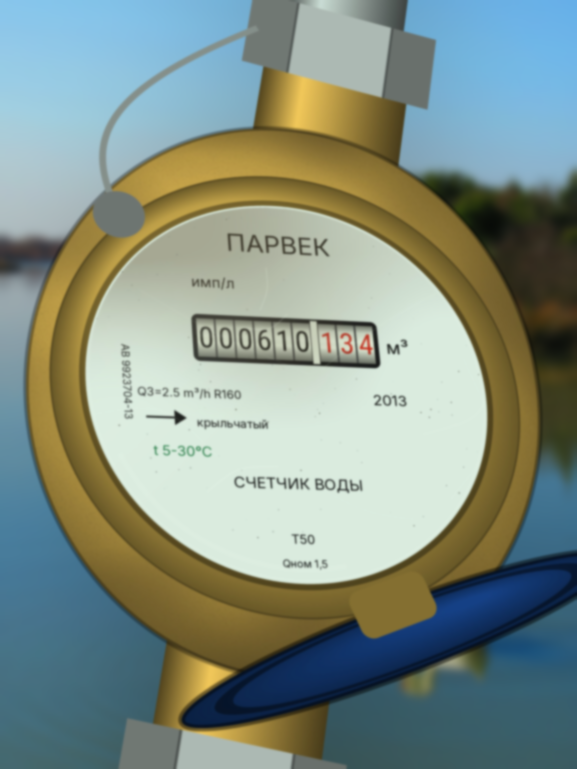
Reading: value=610.134 unit=m³
